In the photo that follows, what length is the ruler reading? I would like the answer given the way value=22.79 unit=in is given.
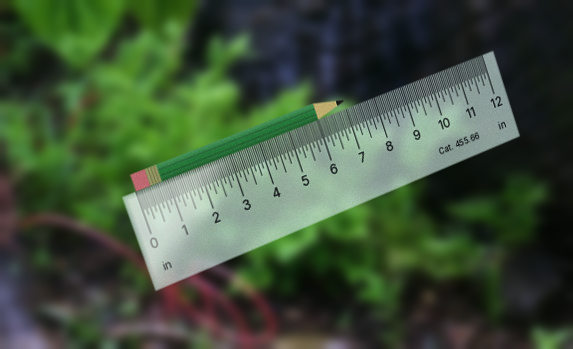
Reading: value=7 unit=in
